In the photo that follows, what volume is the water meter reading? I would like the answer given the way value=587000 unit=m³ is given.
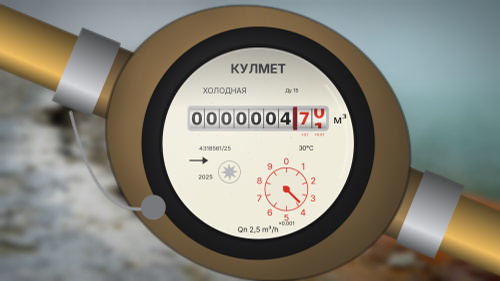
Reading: value=4.703 unit=m³
